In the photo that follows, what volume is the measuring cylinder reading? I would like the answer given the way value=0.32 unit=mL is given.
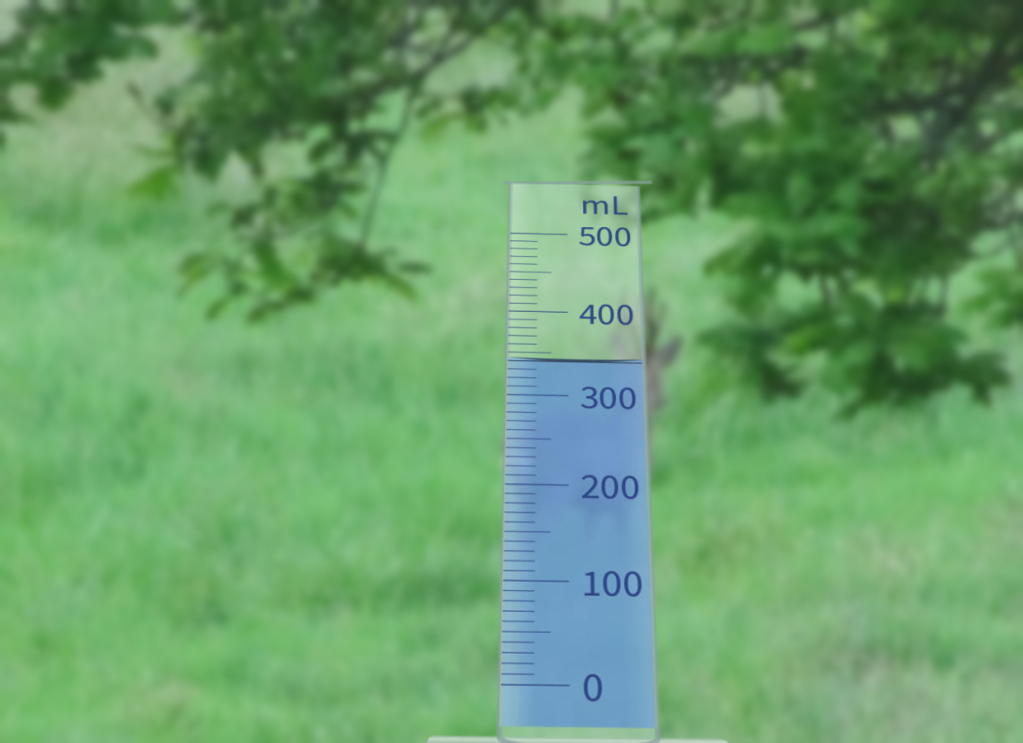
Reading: value=340 unit=mL
